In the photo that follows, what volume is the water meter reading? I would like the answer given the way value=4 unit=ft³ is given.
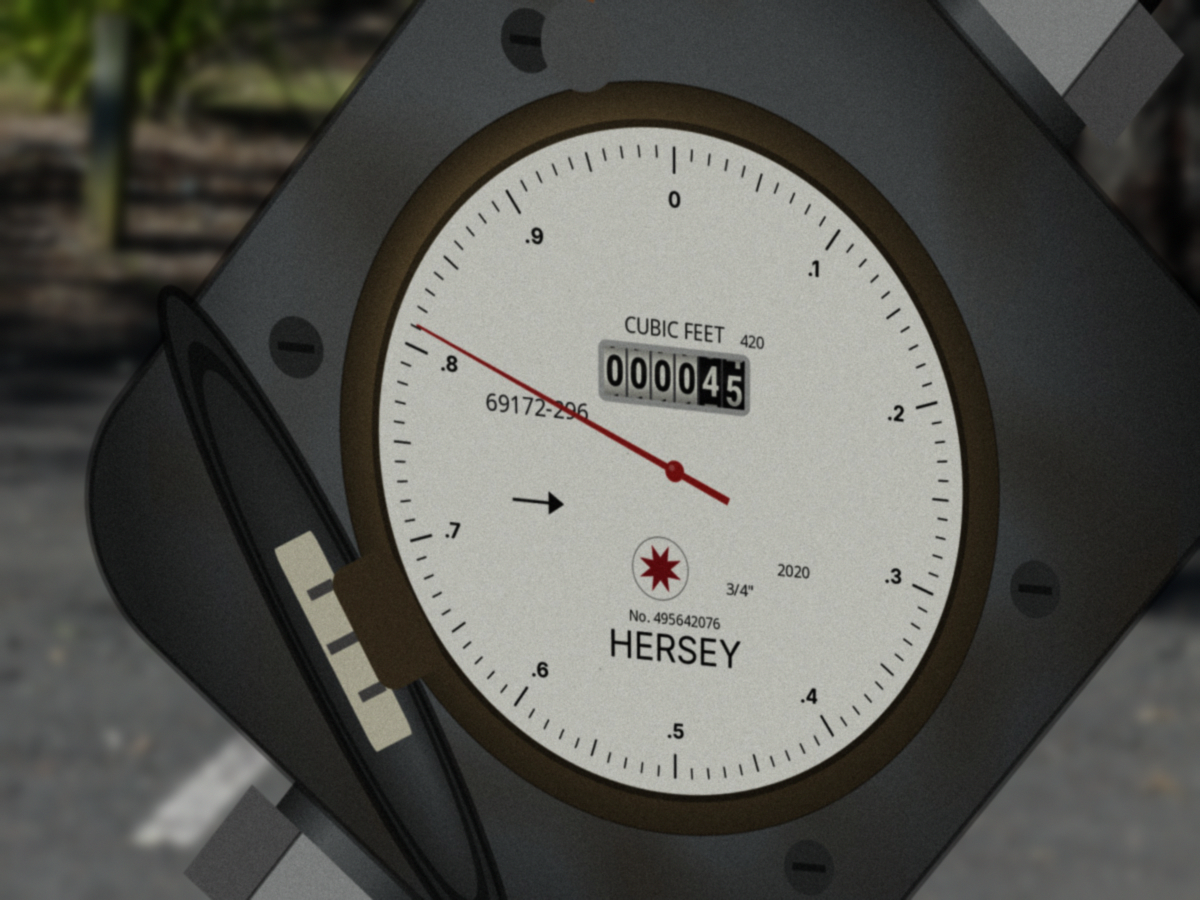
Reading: value=44.81 unit=ft³
